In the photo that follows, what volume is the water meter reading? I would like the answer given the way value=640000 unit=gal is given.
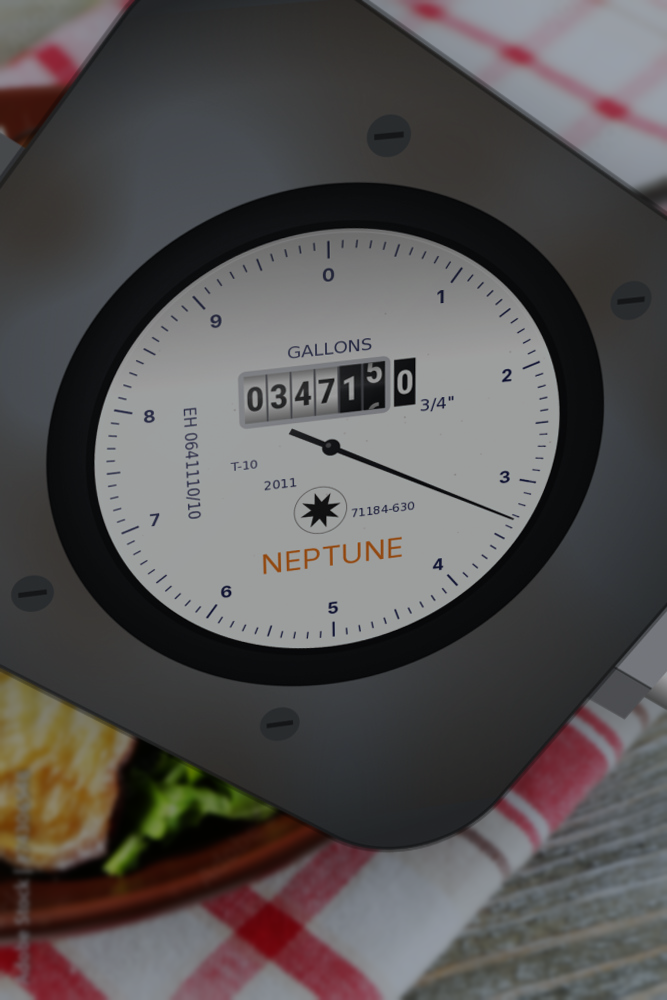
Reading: value=347153.3 unit=gal
